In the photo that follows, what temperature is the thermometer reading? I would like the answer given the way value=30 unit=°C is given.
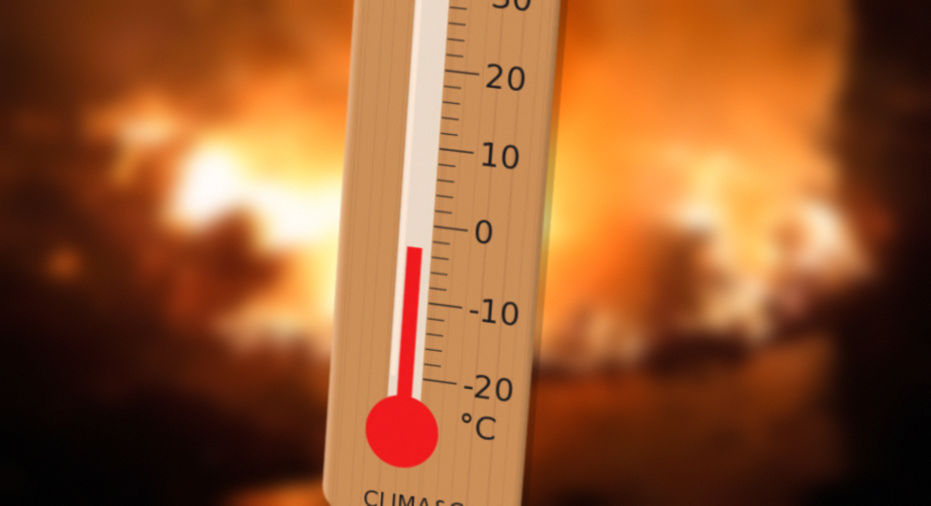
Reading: value=-3 unit=°C
